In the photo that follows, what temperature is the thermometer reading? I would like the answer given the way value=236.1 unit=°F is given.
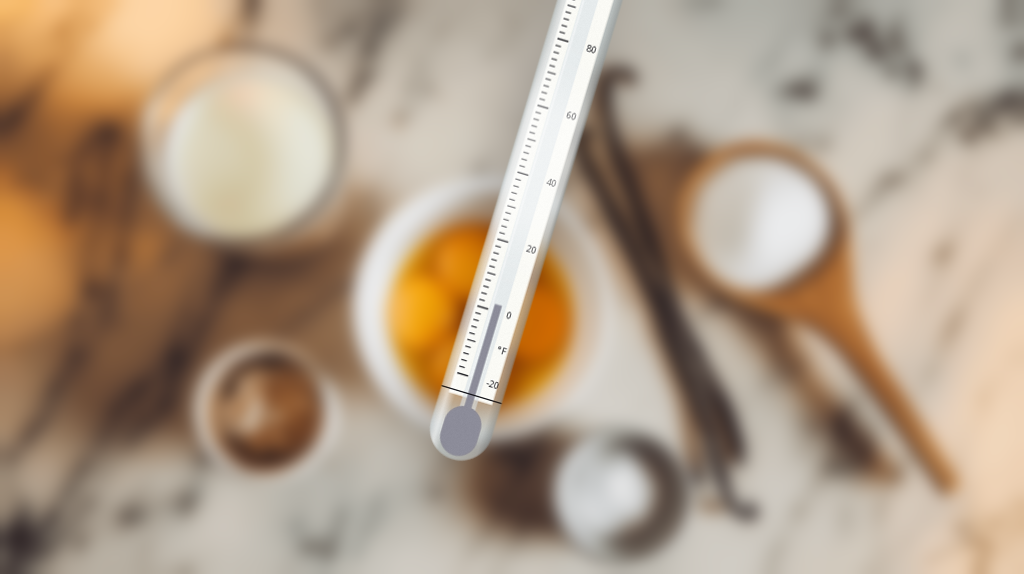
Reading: value=2 unit=°F
